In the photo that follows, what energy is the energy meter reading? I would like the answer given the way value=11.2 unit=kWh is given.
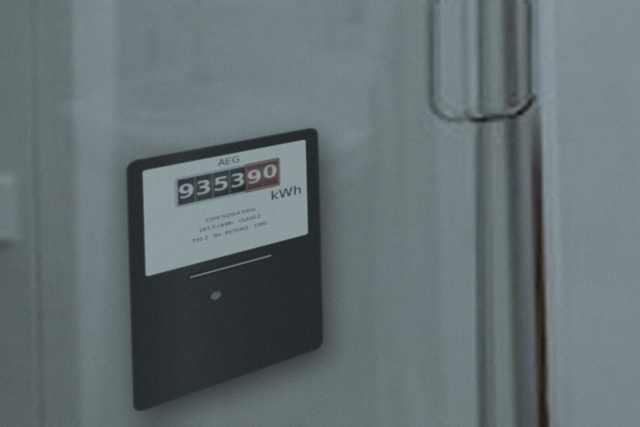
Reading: value=9353.90 unit=kWh
